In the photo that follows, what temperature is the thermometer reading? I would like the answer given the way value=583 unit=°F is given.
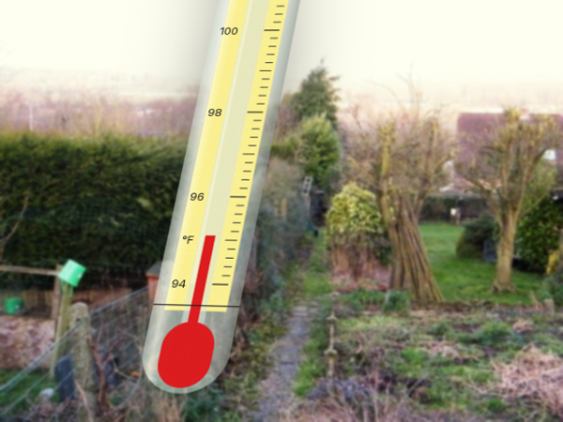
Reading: value=95.1 unit=°F
